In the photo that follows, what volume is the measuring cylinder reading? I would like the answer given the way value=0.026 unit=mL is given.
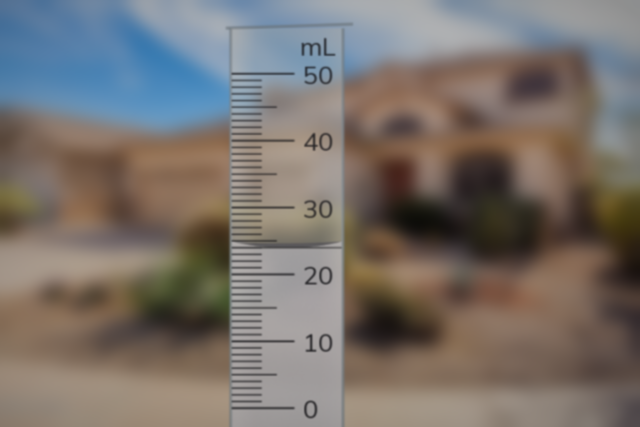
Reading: value=24 unit=mL
